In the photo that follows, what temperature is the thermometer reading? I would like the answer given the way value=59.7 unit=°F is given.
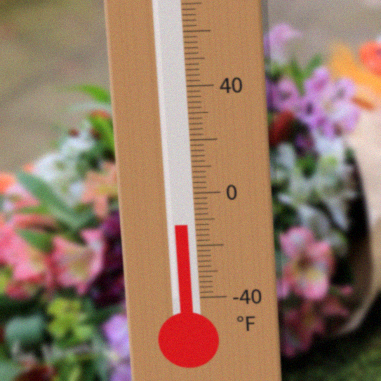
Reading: value=-12 unit=°F
